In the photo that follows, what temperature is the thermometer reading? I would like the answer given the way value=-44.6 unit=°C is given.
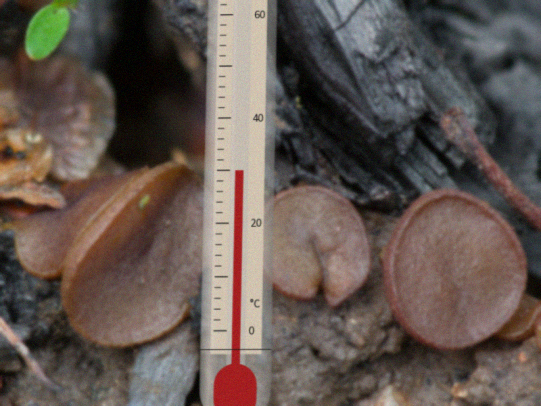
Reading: value=30 unit=°C
